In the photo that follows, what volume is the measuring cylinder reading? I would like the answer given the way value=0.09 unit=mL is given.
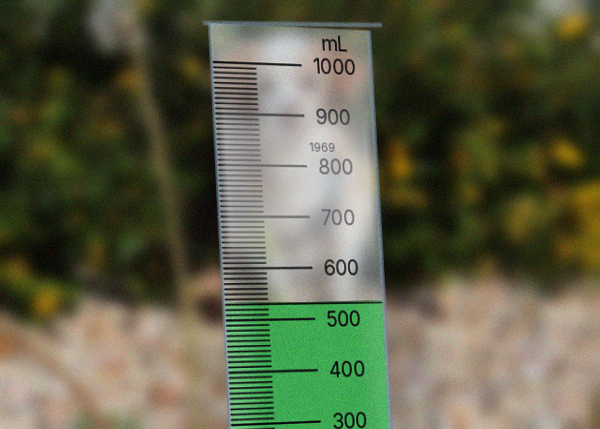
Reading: value=530 unit=mL
